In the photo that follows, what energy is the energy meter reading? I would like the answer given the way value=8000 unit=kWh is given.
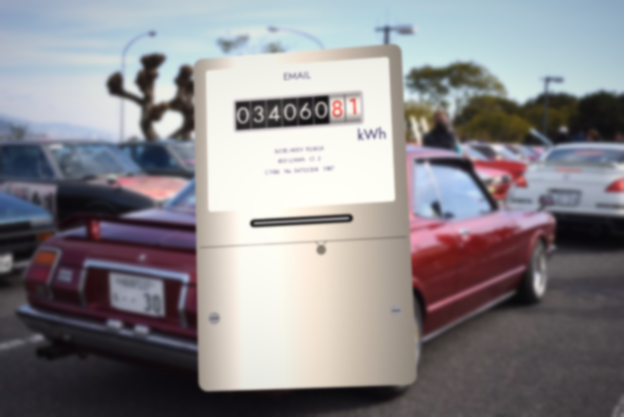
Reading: value=34060.81 unit=kWh
